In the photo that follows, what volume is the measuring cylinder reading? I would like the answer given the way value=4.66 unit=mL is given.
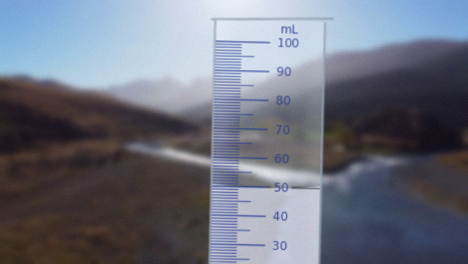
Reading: value=50 unit=mL
